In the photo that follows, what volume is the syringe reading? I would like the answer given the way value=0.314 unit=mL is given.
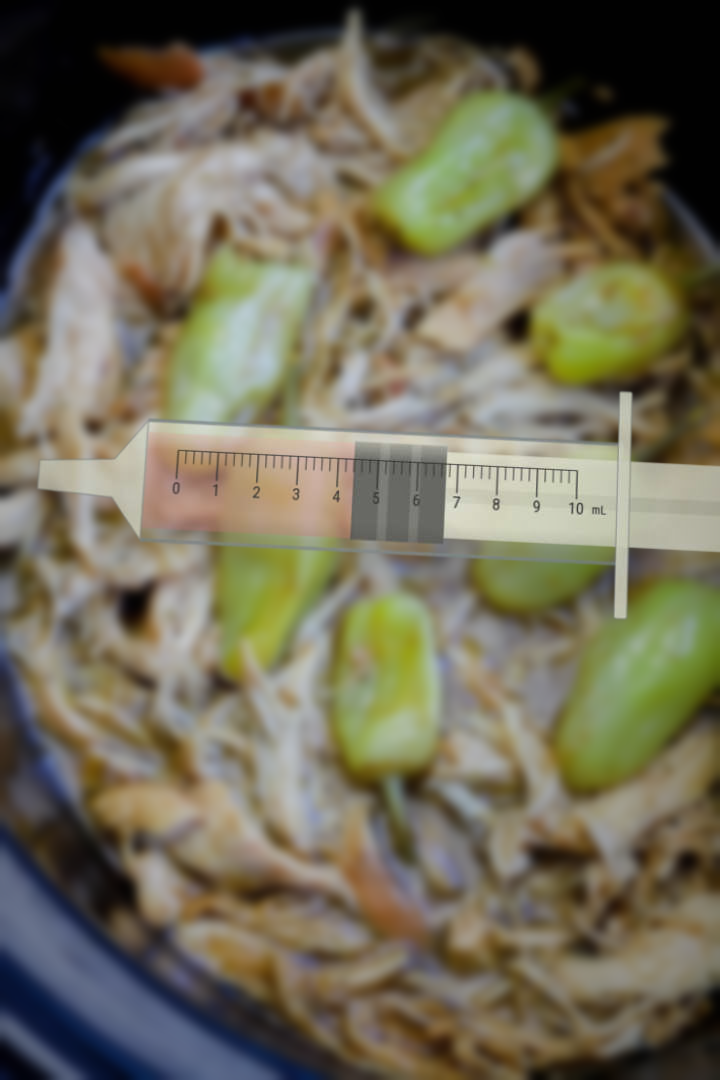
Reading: value=4.4 unit=mL
